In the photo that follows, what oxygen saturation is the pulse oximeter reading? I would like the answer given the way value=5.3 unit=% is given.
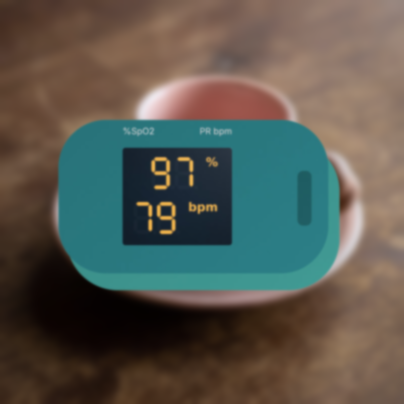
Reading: value=97 unit=%
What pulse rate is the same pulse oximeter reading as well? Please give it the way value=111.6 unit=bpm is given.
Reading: value=79 unit=bpm
